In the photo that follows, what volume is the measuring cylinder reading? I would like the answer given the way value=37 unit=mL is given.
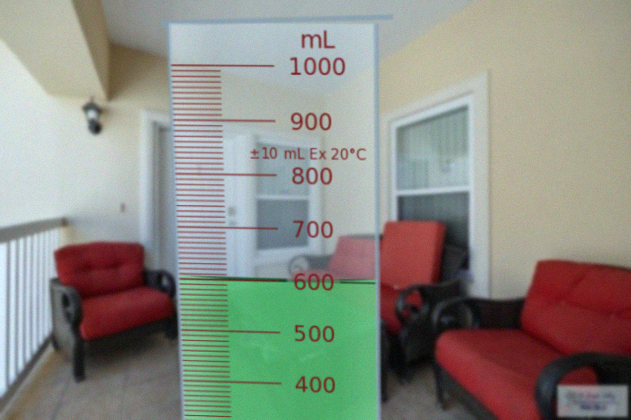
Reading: value=600 unit=mL
